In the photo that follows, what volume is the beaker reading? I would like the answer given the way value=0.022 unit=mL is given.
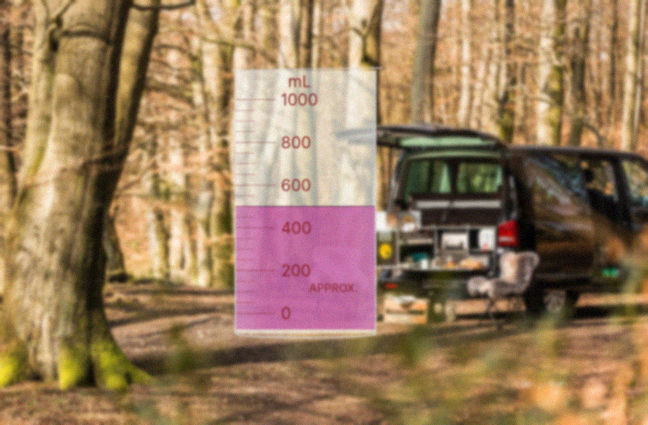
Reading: value=500 unit=mL
